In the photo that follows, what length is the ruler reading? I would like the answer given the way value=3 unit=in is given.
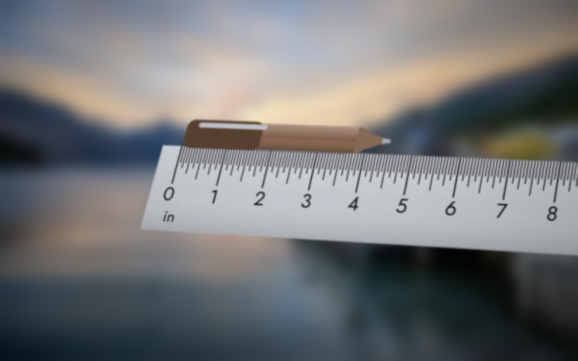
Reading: value=4.5 unit=in
